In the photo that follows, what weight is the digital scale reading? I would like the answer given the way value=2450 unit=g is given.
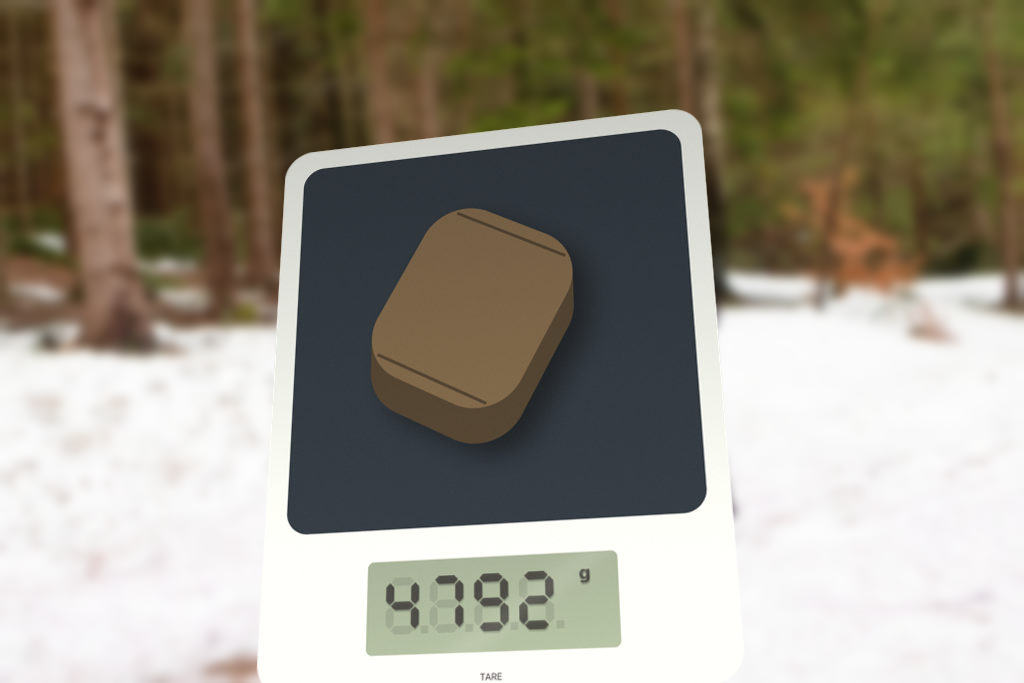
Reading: value=4792 unit=g
